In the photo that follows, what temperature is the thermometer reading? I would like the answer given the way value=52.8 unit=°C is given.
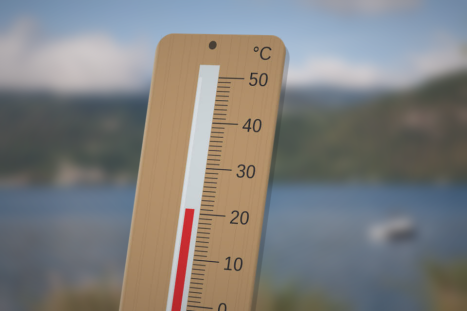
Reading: value=21 unit=°C
